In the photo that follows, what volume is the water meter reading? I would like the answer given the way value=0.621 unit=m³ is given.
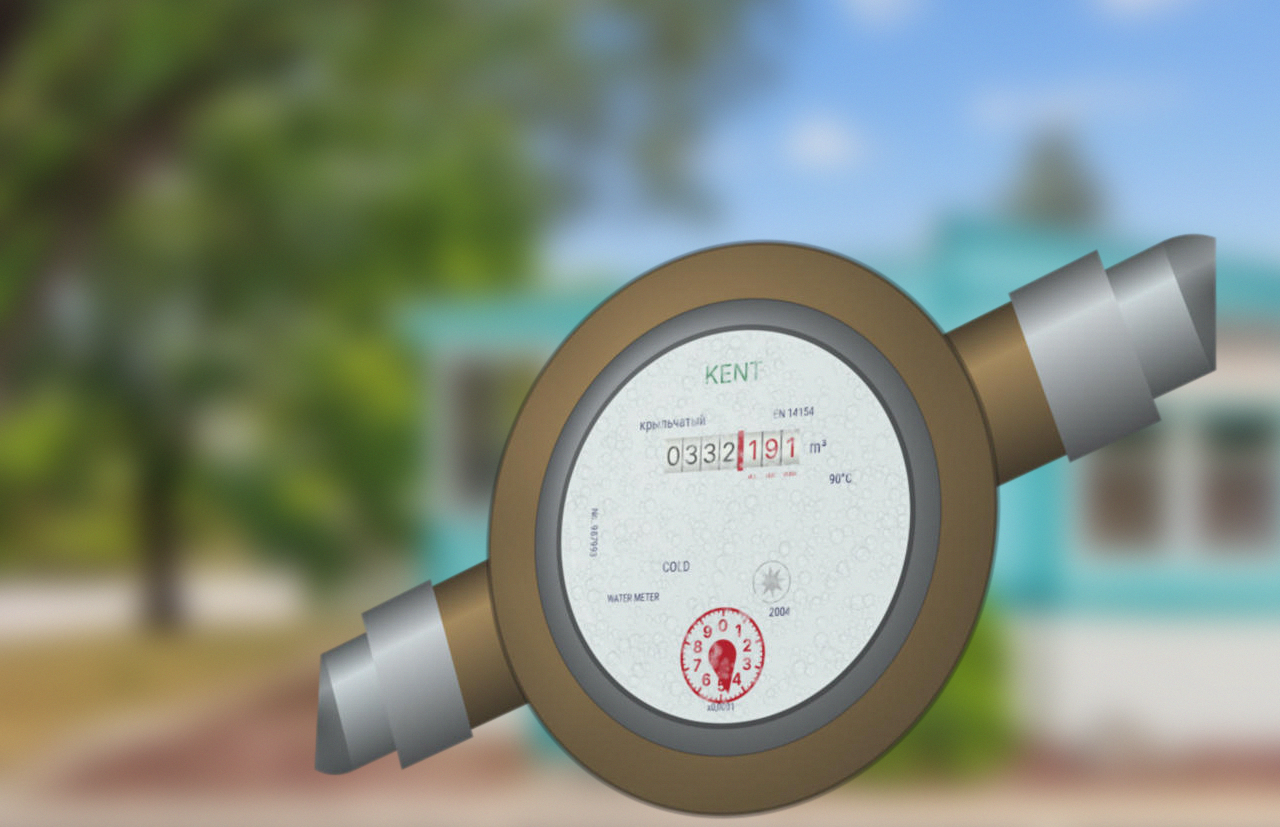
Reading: value=332.1914 unit=m³
